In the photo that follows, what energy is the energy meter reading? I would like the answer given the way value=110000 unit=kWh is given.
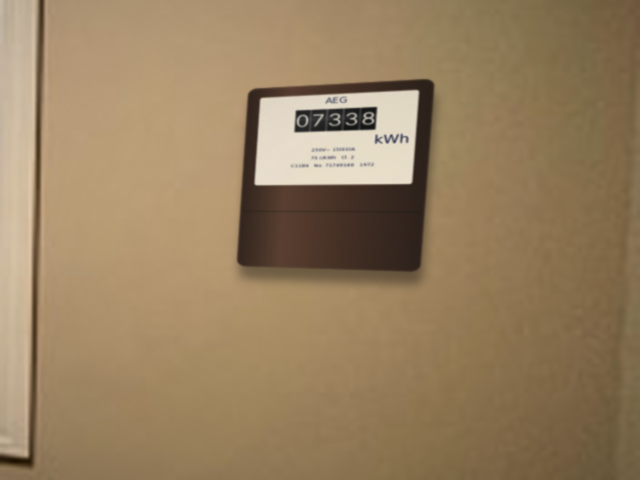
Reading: value=7338 unit=kWh
